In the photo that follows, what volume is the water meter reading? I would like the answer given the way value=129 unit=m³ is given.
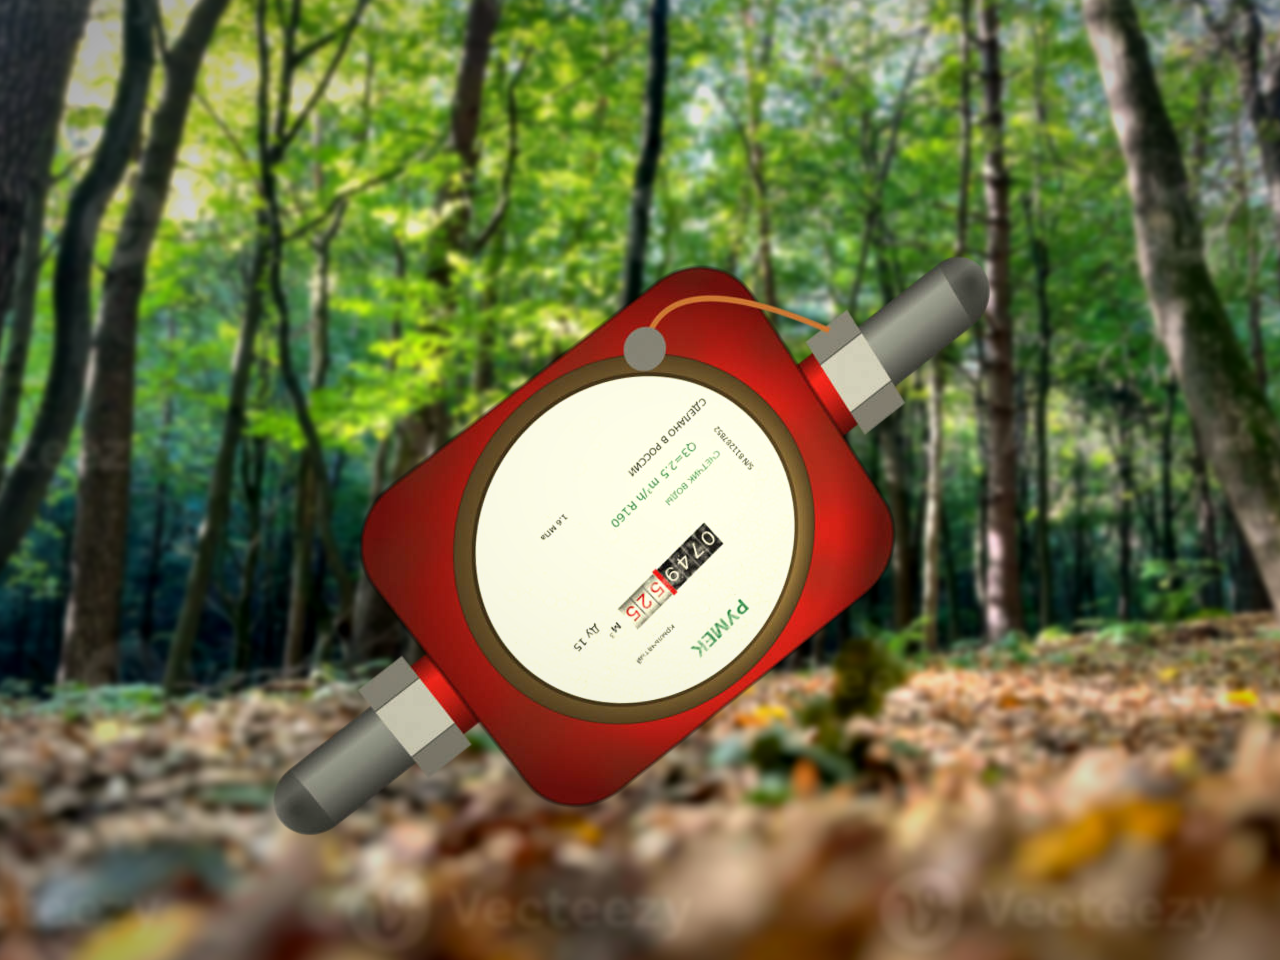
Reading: value=749.525 unit=m³
